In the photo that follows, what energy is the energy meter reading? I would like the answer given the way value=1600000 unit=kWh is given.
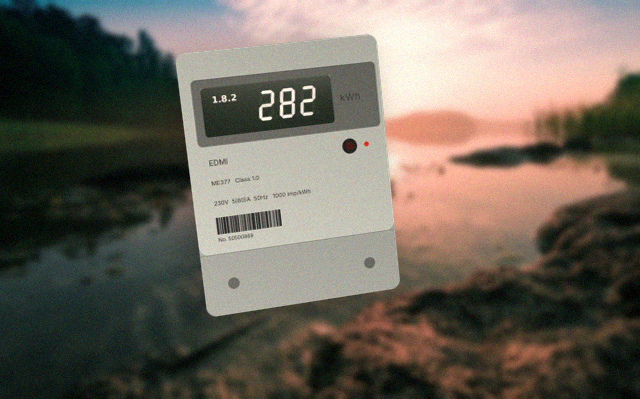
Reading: value=282 unit=kWh
